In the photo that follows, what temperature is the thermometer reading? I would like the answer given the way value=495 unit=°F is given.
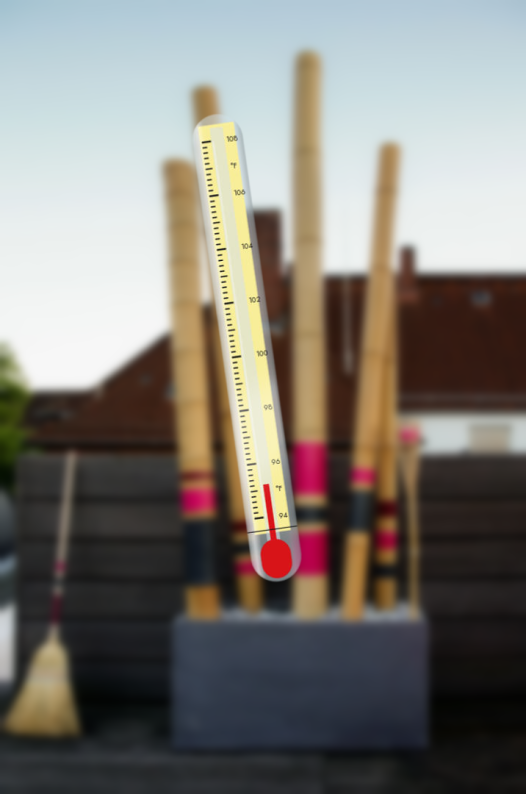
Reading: value=95.2 unit=°F
